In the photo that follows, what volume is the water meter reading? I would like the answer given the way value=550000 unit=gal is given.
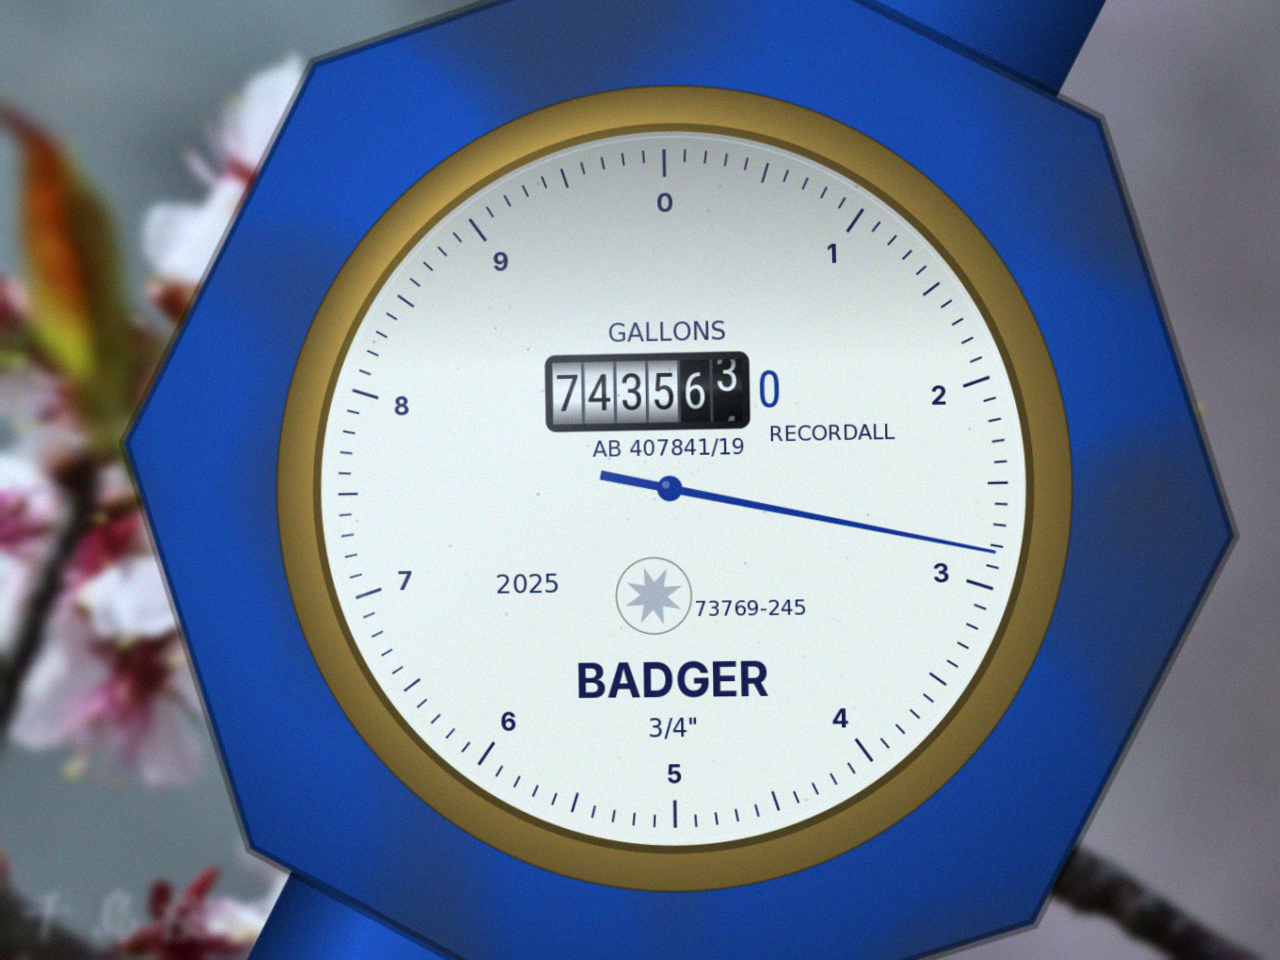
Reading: value=7435632.8 unit=gal
